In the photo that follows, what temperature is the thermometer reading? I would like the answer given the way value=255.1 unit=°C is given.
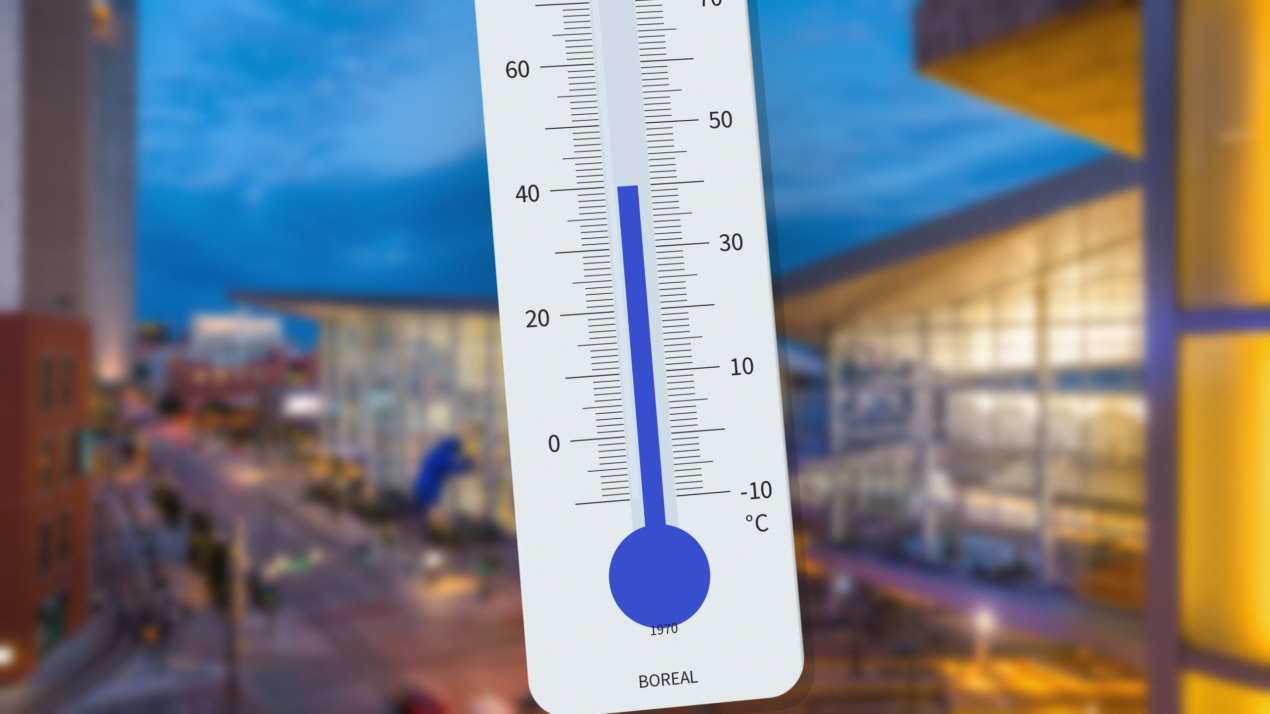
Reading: value=40 unit=°C
